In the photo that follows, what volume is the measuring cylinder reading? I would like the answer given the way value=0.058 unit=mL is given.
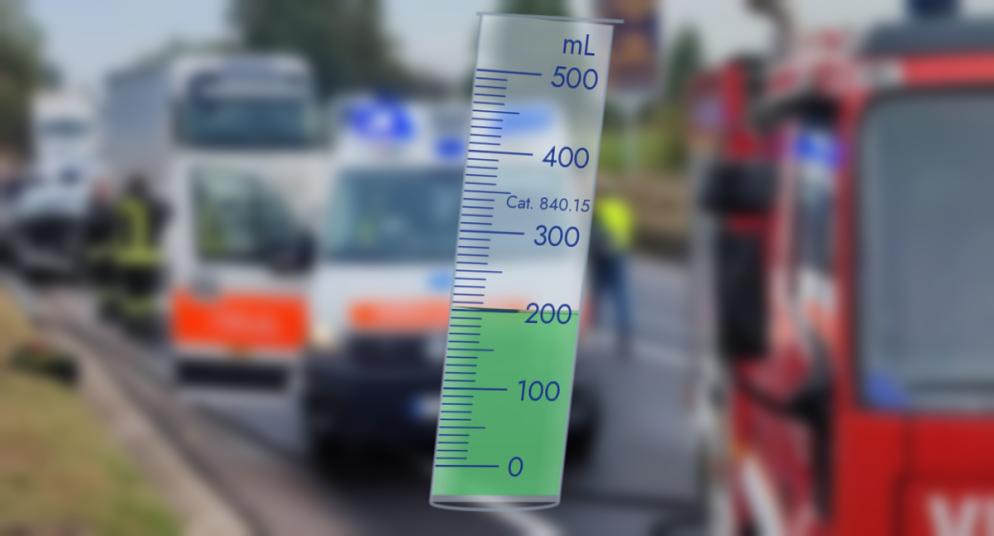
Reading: value=200 unit=mL
